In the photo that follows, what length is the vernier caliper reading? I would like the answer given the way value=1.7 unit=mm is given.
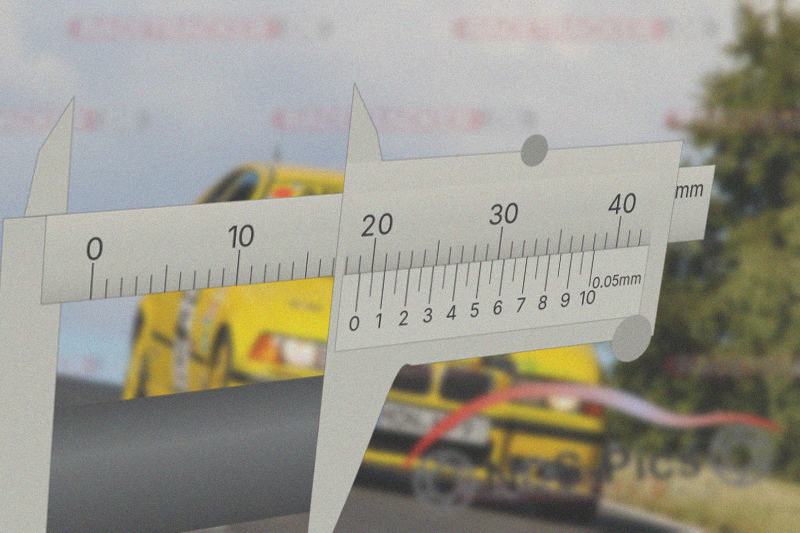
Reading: value=19.1 unit=mm
